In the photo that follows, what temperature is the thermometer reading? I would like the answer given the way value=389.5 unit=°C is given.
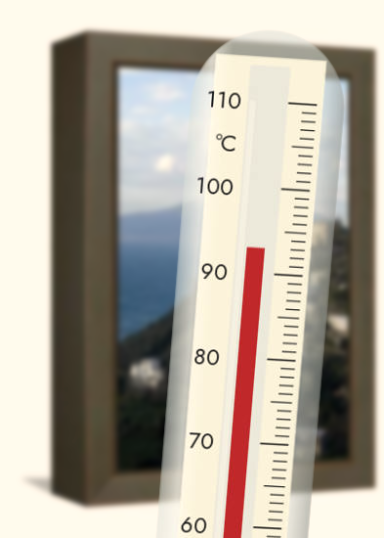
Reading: value=93 unit=°C
